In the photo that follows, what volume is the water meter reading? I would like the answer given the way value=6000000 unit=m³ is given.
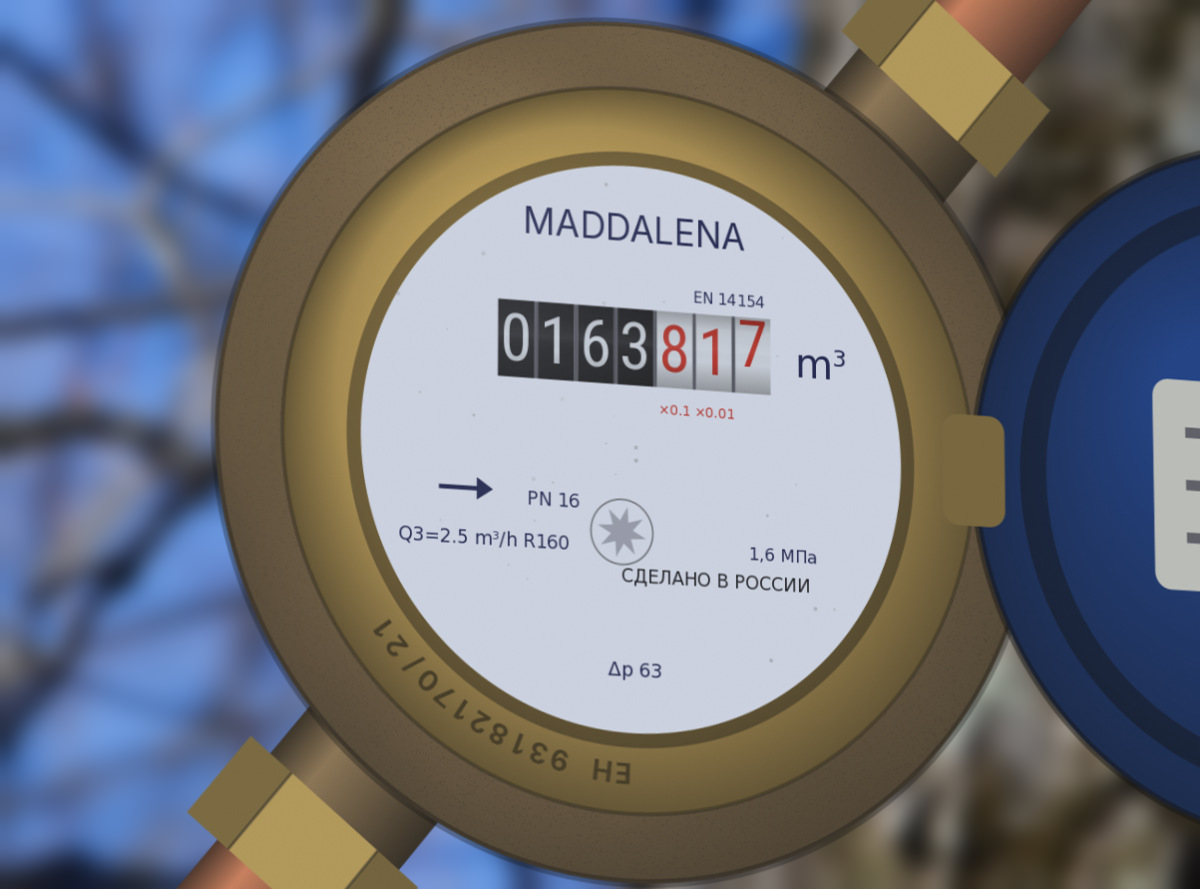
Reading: value=163.817 unit=m³
